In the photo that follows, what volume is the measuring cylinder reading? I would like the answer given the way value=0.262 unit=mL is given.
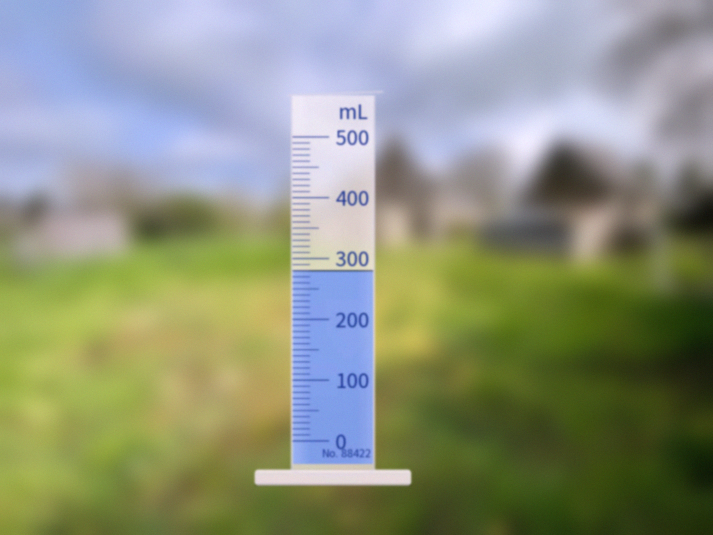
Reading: value=280 unit=mL
